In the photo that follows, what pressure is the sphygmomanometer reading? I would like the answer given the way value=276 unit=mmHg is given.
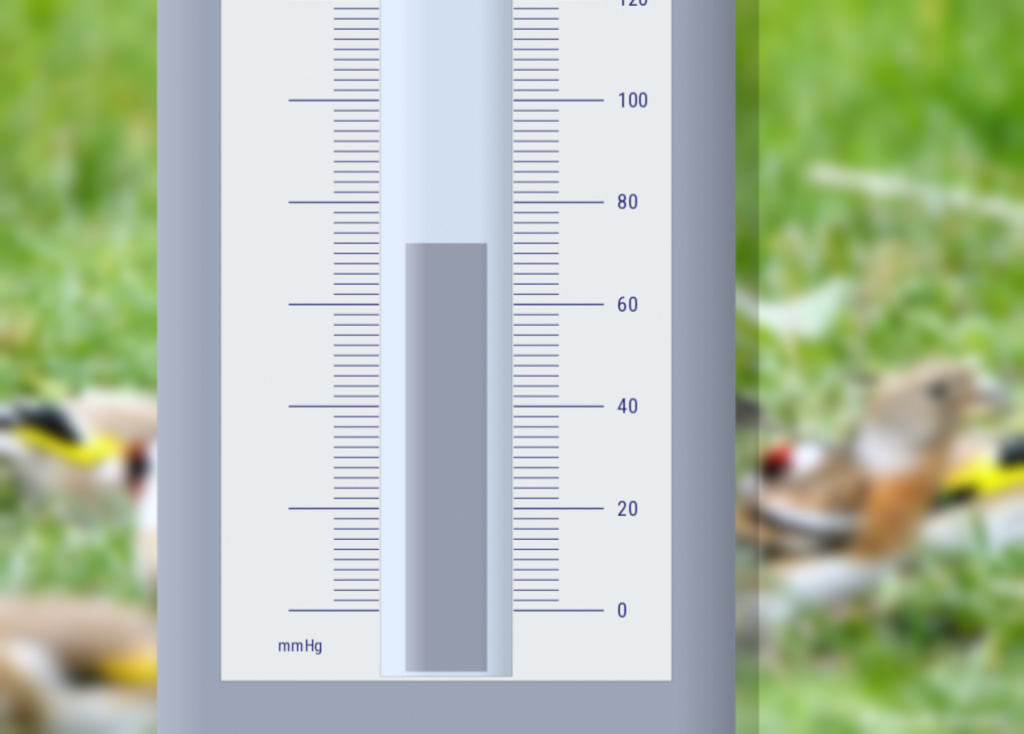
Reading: value=72 unit=mmHg
